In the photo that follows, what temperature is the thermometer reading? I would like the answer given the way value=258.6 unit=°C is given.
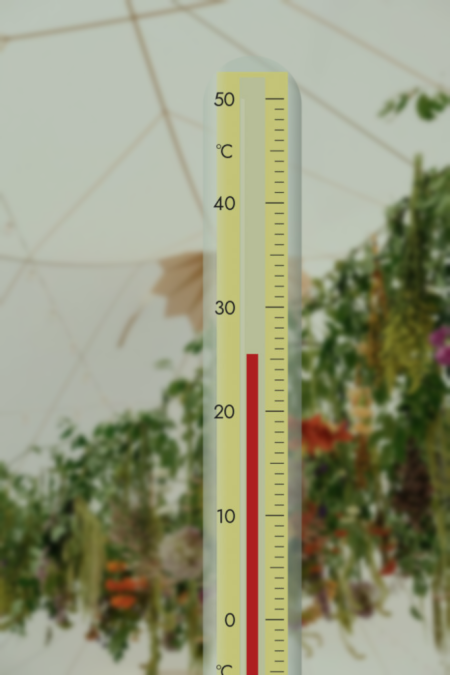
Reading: value=25.5 unit=°C
